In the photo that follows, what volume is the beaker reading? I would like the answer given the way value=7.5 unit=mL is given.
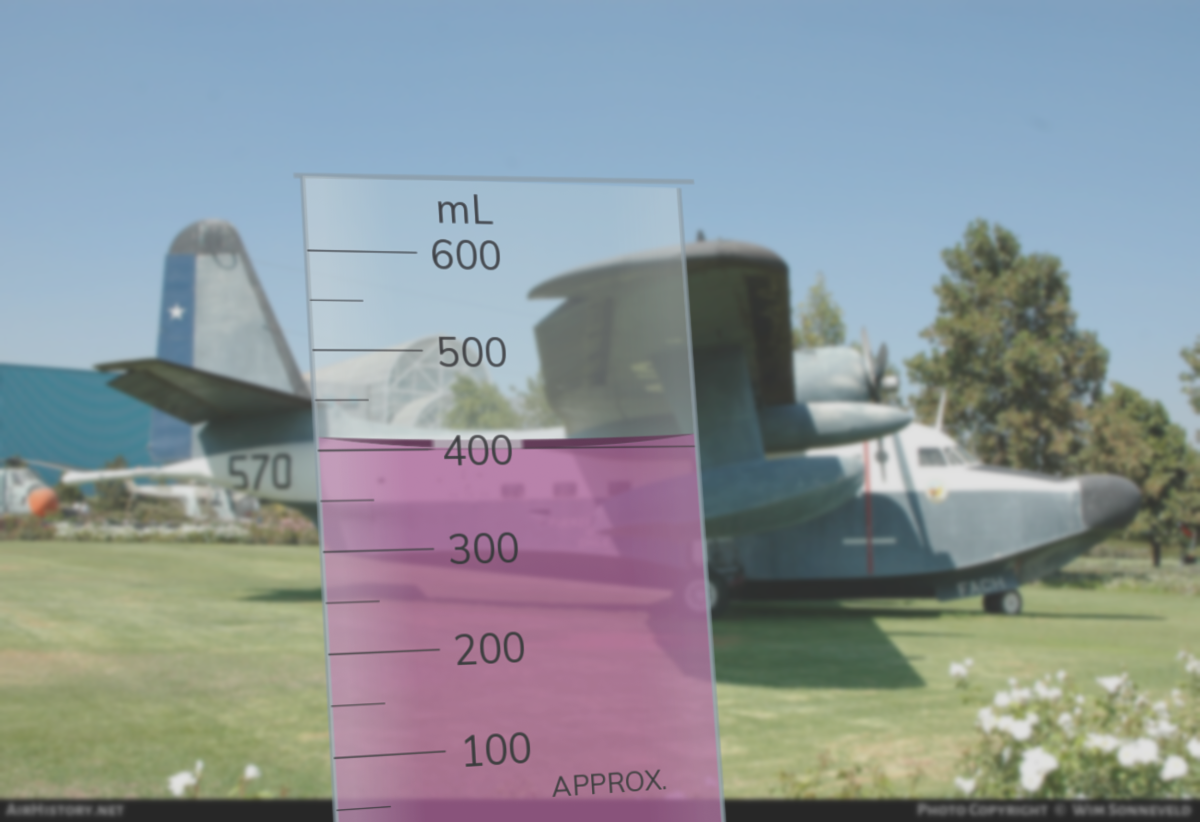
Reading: value=400 unit=mL
